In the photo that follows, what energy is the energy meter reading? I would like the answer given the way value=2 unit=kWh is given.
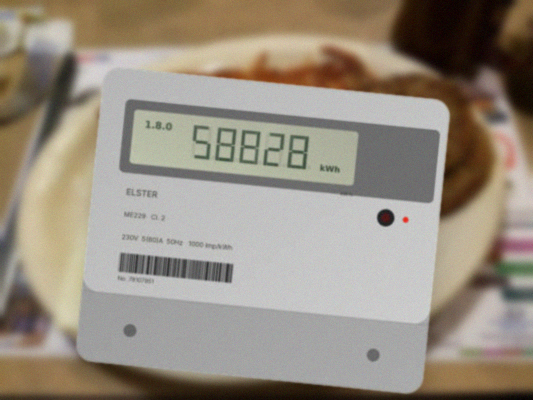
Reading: value=58828 unit=kWh
